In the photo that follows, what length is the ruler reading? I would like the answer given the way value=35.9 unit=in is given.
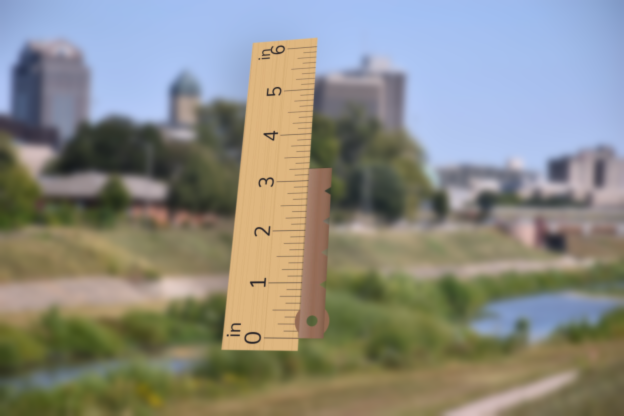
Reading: value=3.25 unit=in
